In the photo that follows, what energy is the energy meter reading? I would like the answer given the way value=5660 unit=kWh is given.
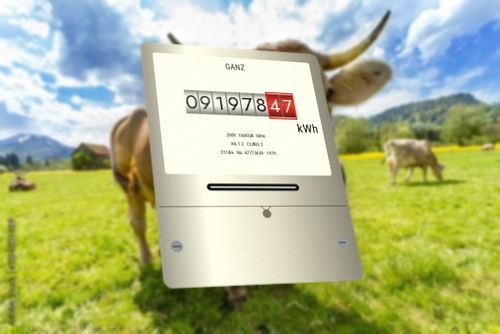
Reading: value=91978.47 unit=kWh
